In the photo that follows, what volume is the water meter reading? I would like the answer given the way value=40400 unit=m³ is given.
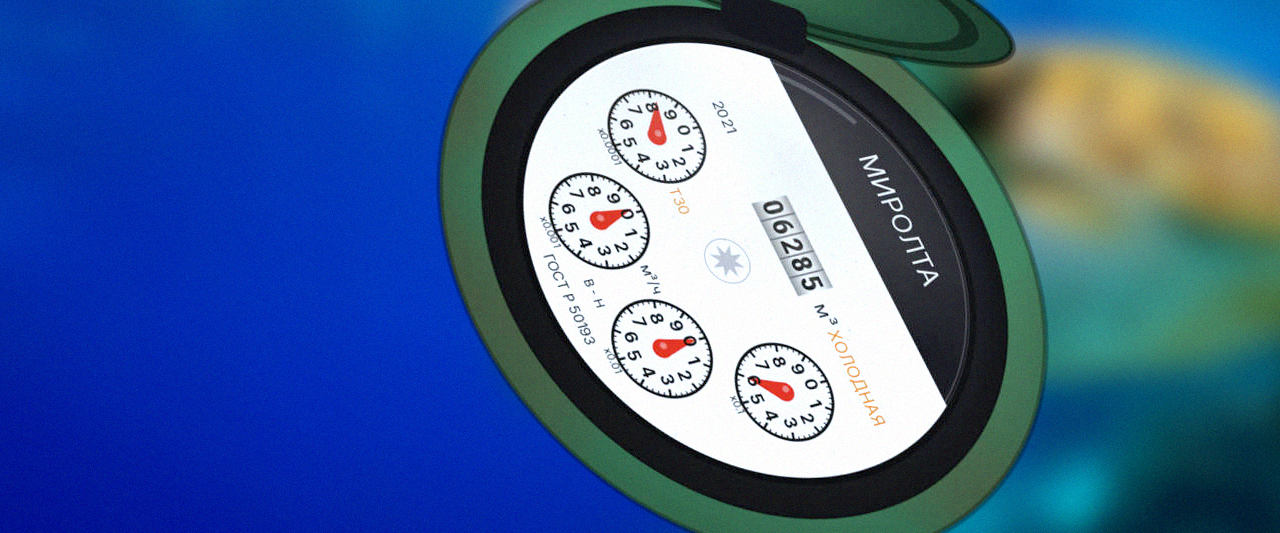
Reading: value=6285.5998 unit=m³
